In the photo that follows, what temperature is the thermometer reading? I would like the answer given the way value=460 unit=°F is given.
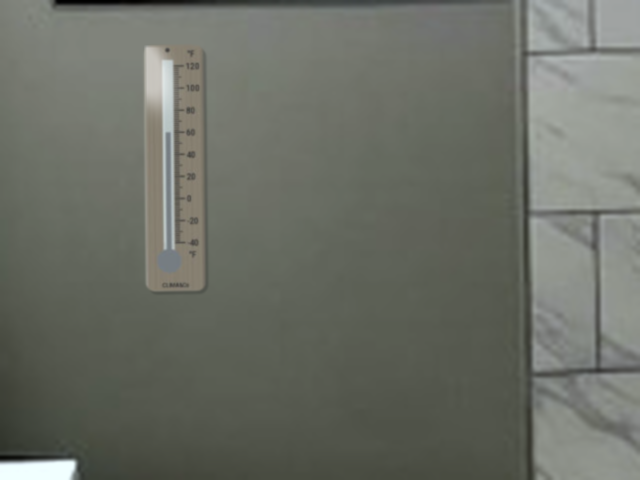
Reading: value=60 unit=°F
